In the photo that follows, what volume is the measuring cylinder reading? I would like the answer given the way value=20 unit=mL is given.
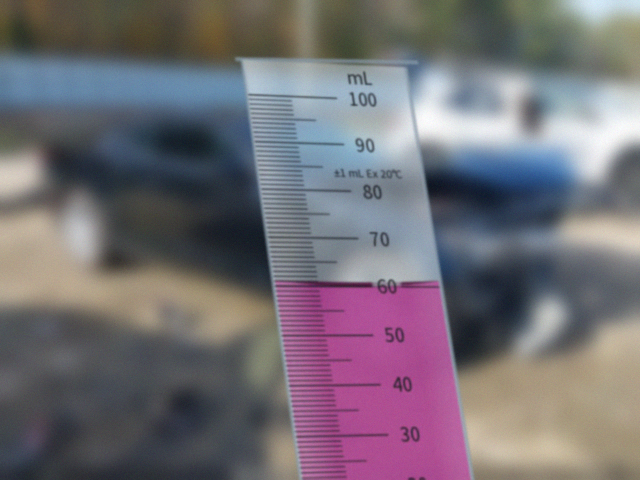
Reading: value=60 unit=mL
